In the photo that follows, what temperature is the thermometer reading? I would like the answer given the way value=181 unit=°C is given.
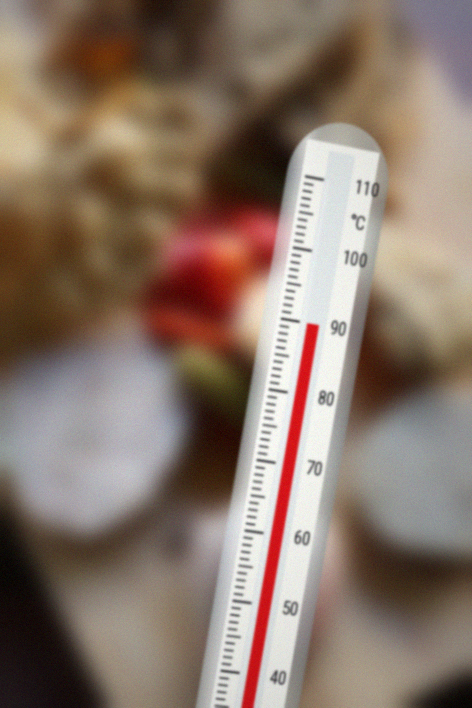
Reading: value=90 unit=°C
